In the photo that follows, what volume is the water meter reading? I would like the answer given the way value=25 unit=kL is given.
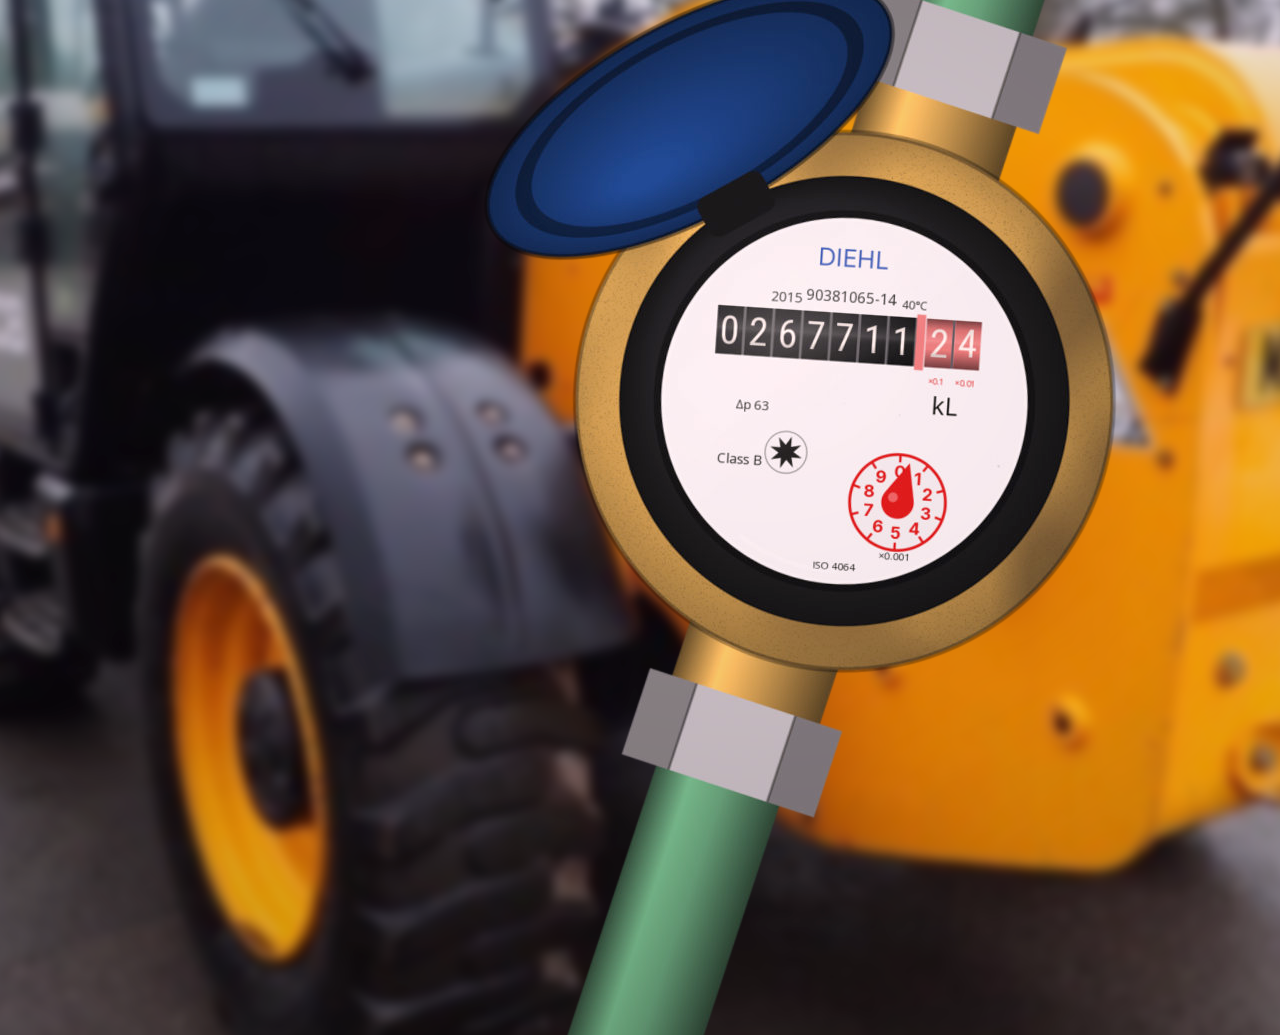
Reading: value=267711.240 unit=kL
